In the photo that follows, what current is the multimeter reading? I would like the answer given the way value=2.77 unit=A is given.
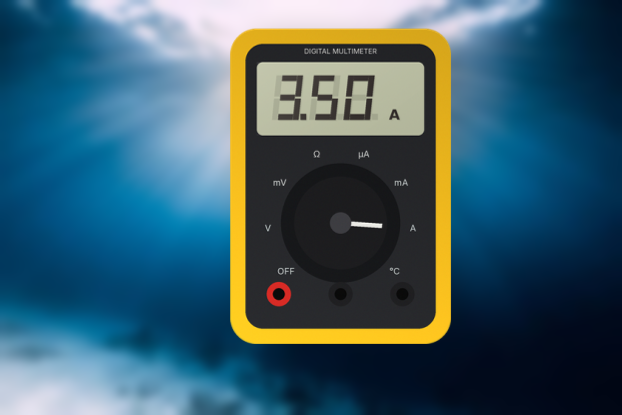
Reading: value=3.50 unit=A
